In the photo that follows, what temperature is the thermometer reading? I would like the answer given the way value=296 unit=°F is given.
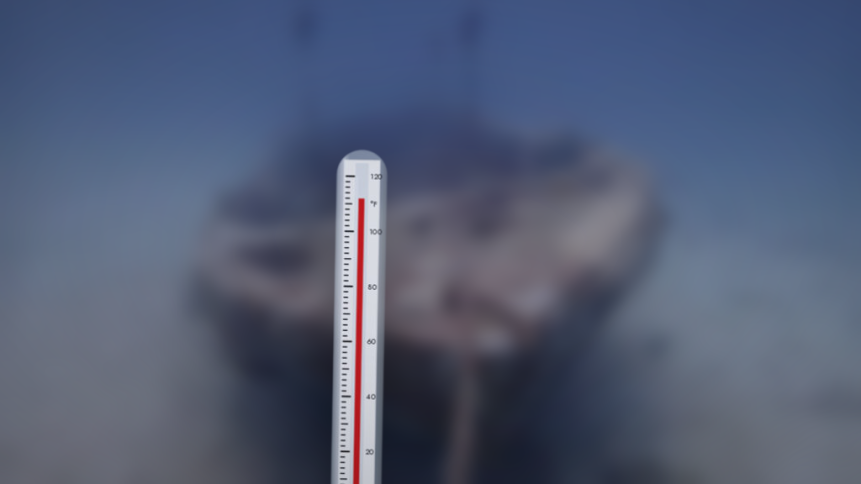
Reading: value=112 unit=°F
